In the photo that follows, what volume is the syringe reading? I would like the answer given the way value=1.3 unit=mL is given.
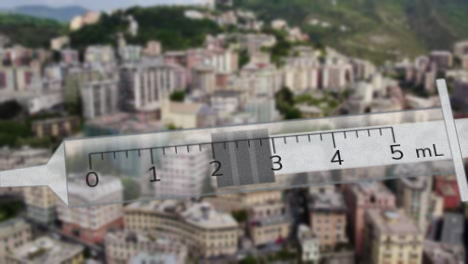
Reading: value=2 unit=mL
